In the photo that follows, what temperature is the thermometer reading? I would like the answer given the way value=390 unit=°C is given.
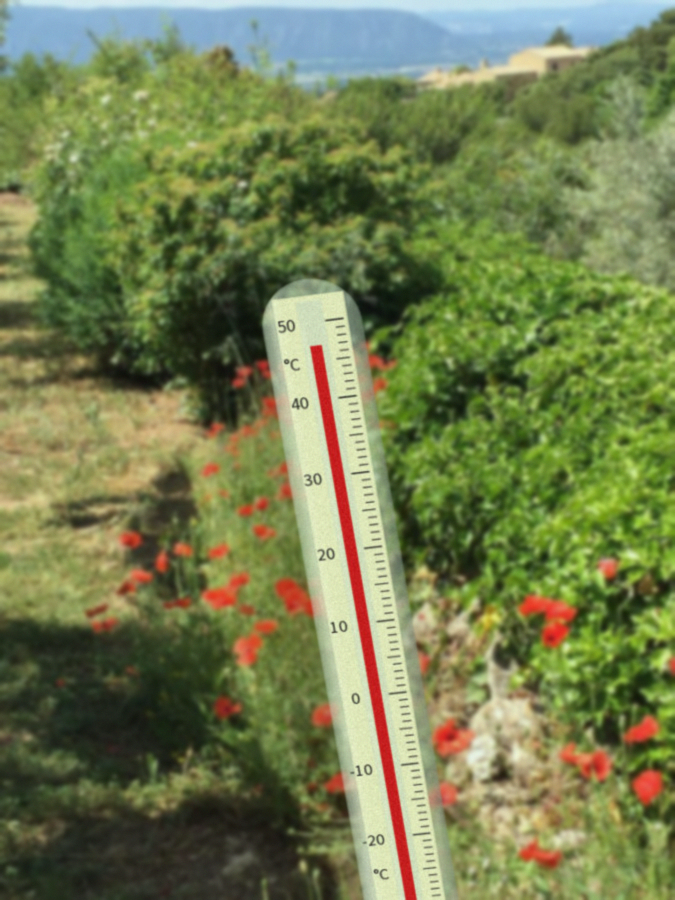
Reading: value=47 unit=°C
